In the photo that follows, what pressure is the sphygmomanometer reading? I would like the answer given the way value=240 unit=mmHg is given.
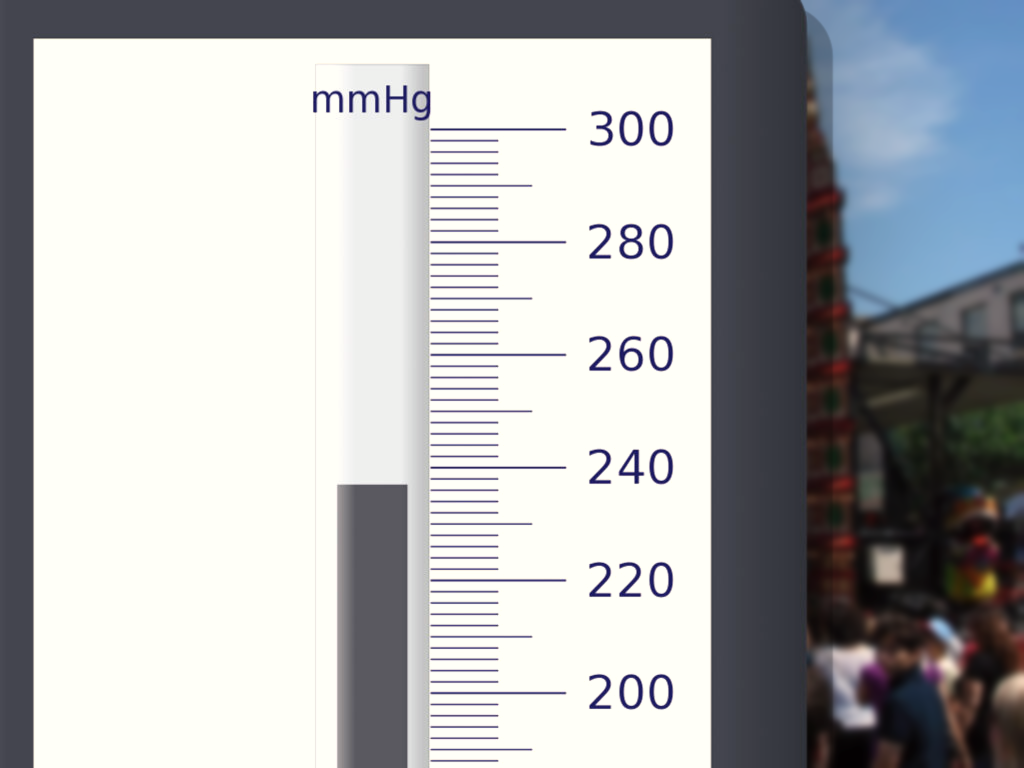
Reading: value=237 unit=mmHg
